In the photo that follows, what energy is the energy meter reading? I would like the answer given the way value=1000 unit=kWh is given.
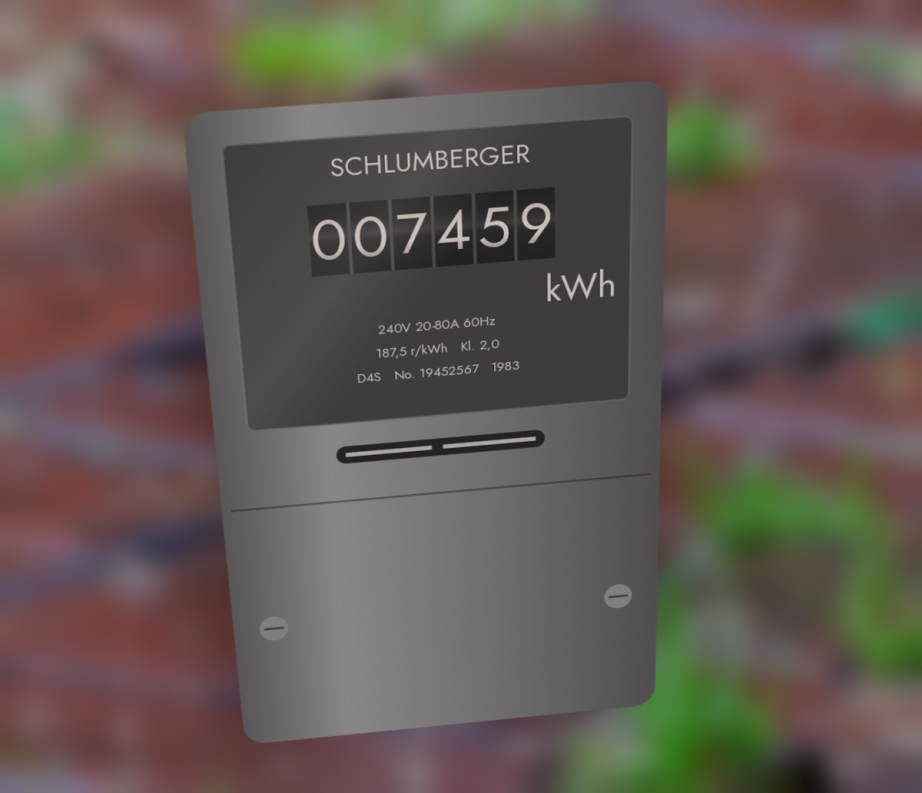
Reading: value=7459 unit=kWh
